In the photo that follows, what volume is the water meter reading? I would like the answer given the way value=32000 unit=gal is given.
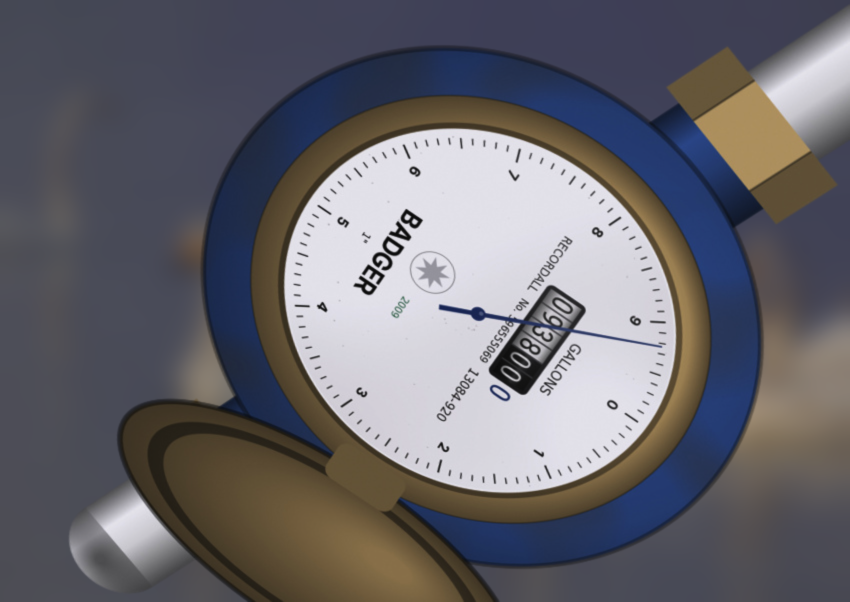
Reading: value=937999.2 unit=gal
